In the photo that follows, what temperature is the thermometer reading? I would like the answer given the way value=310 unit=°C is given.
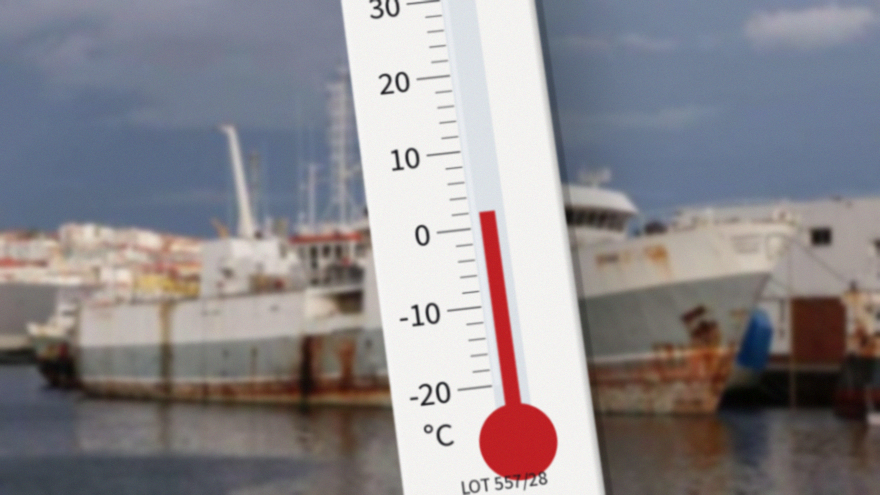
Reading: value=2 unit=°C
